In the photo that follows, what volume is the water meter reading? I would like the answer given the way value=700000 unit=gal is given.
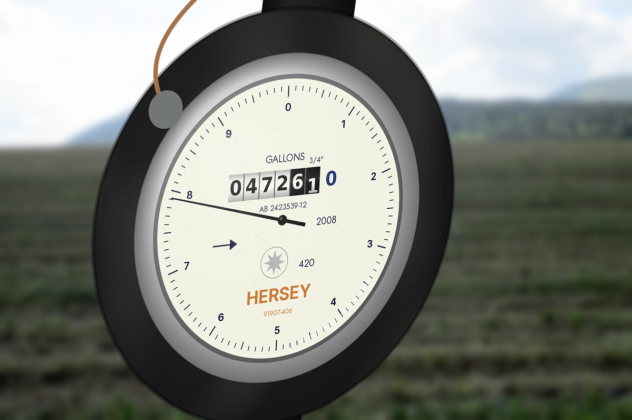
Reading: value=472607.9 unit=gal
